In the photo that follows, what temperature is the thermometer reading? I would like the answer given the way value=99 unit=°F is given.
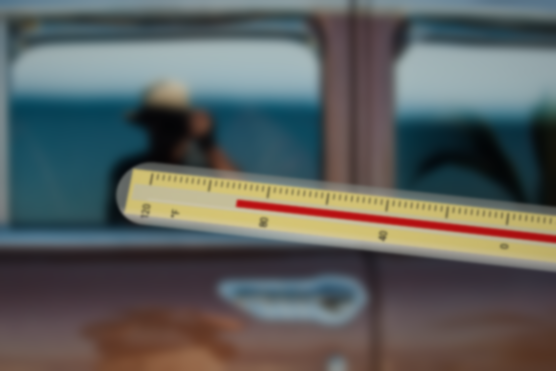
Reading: value=90 unit=°F
